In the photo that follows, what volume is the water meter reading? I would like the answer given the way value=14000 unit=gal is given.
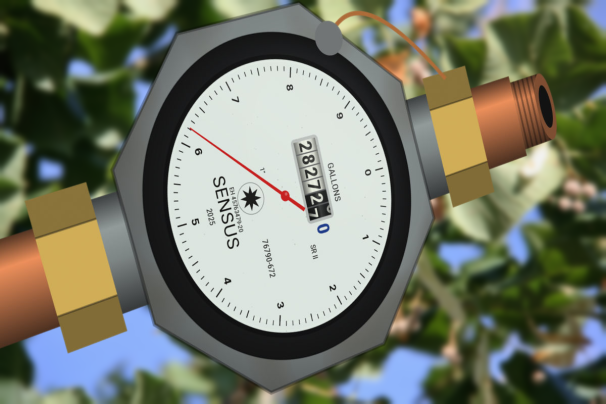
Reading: value=2827266.2 unit=gal
